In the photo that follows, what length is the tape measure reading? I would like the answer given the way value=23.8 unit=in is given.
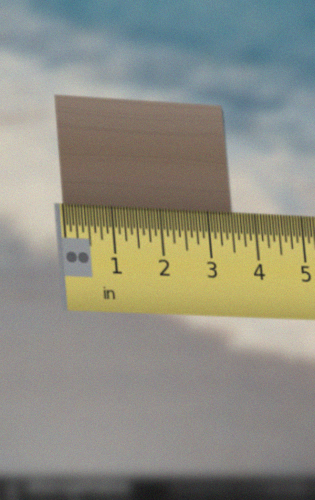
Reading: value=3.5 unit=in
